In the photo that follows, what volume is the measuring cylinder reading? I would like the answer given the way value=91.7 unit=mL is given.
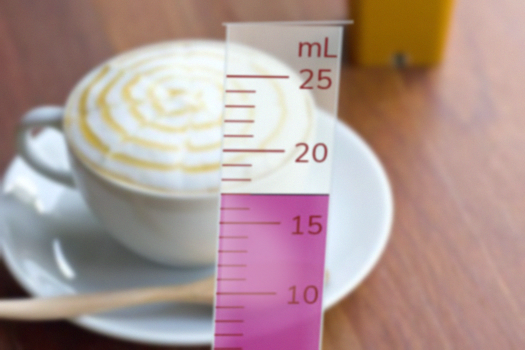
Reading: value=17 unit=mL
